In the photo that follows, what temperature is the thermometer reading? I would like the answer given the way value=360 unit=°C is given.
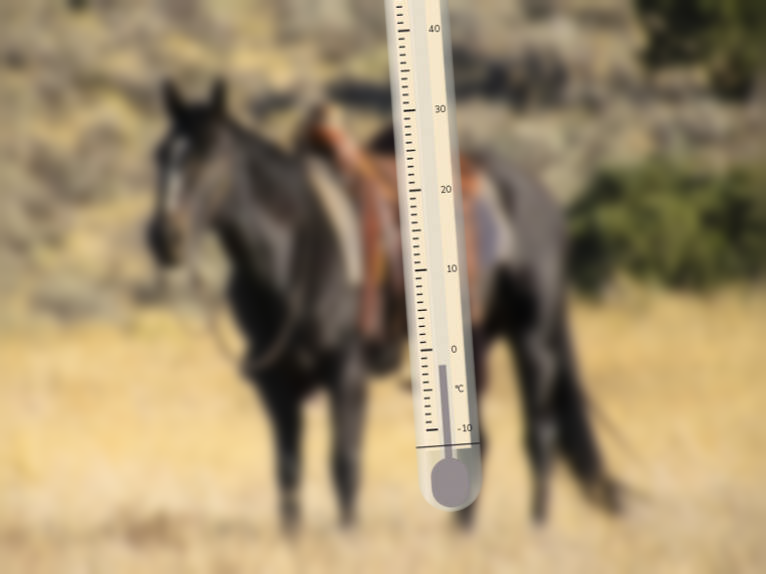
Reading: value=-2 unit=°C
